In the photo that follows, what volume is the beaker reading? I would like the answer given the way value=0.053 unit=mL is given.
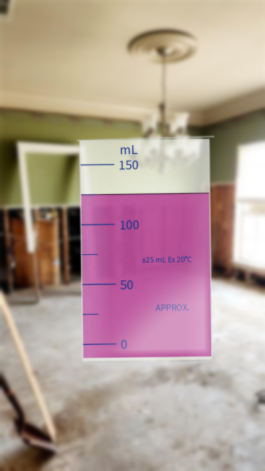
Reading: value=125 unit=mL
